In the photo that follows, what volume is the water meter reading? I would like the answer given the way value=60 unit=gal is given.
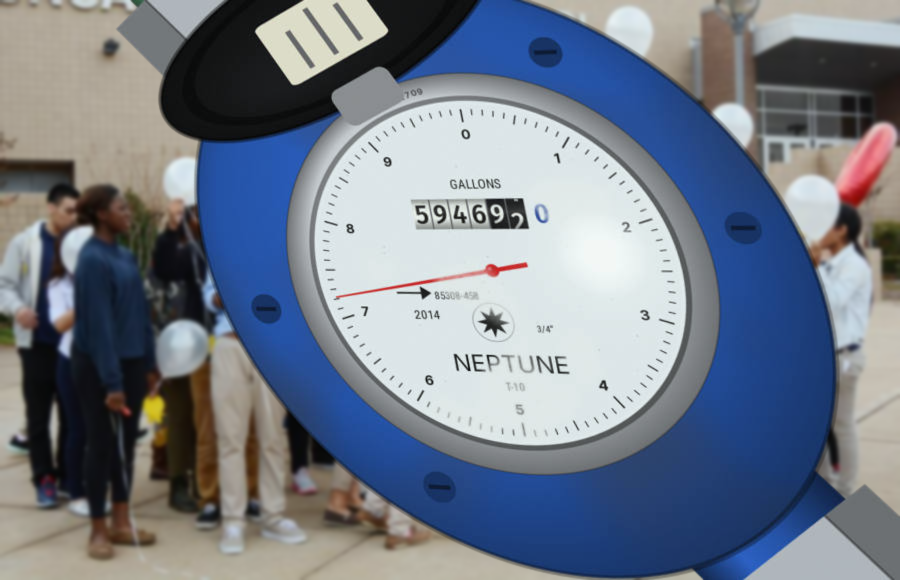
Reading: value=5946917.2 unit=gal
